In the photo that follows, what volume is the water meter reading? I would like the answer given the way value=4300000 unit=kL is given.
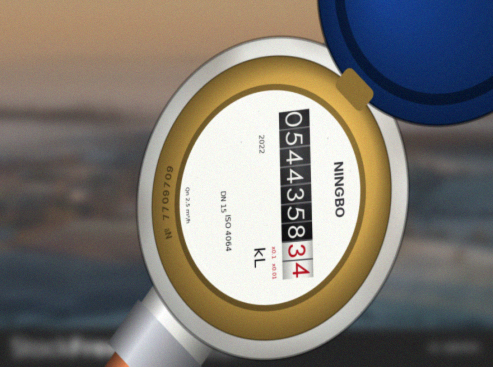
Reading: value=544358.34 unit=kL
